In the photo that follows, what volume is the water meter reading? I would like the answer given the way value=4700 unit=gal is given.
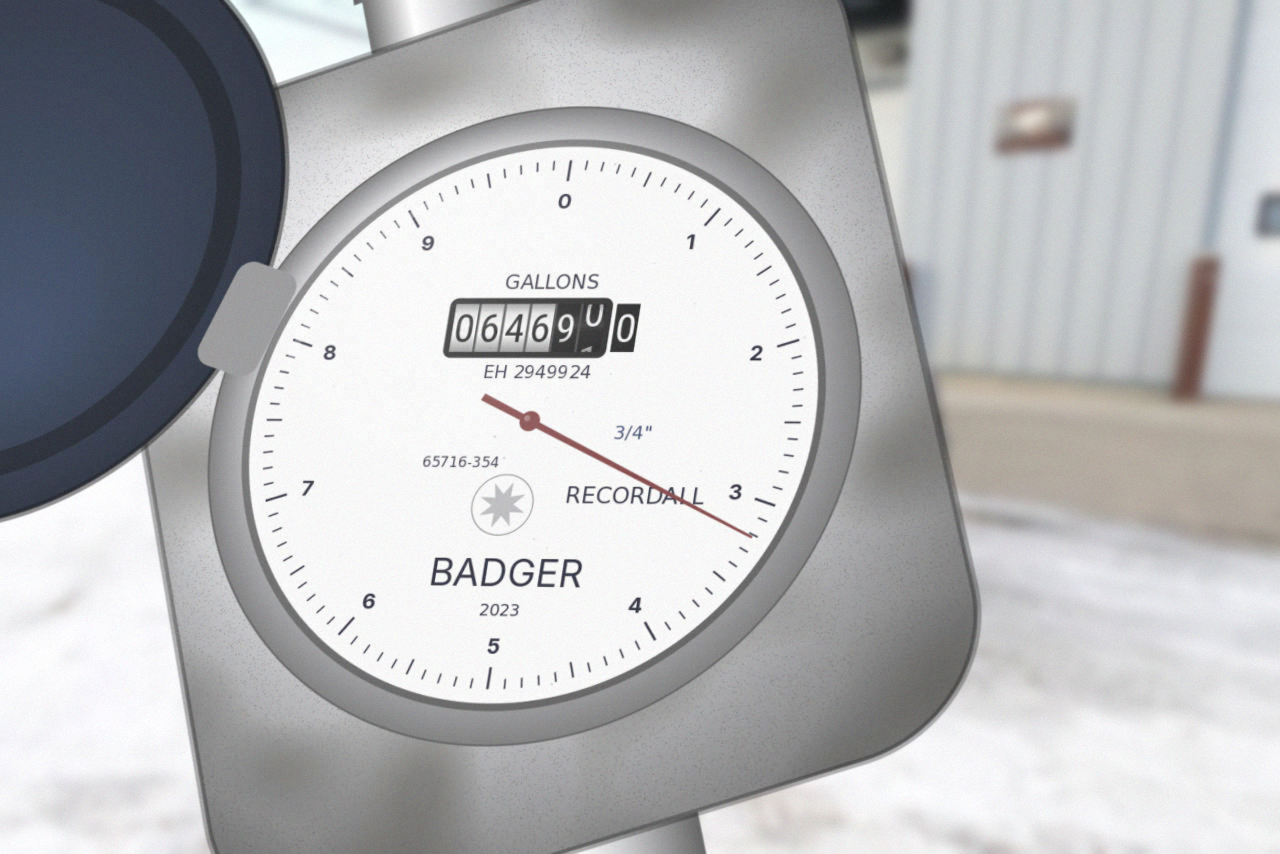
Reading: value=646903.2 unit=gal
